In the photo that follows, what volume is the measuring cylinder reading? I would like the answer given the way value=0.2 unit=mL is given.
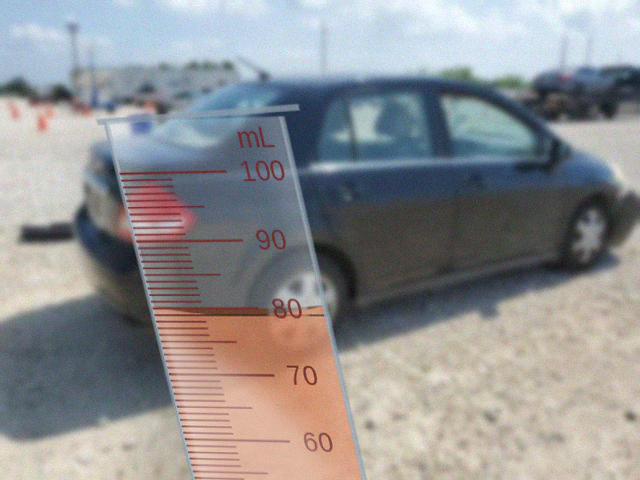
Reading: value=79 unit=mL
